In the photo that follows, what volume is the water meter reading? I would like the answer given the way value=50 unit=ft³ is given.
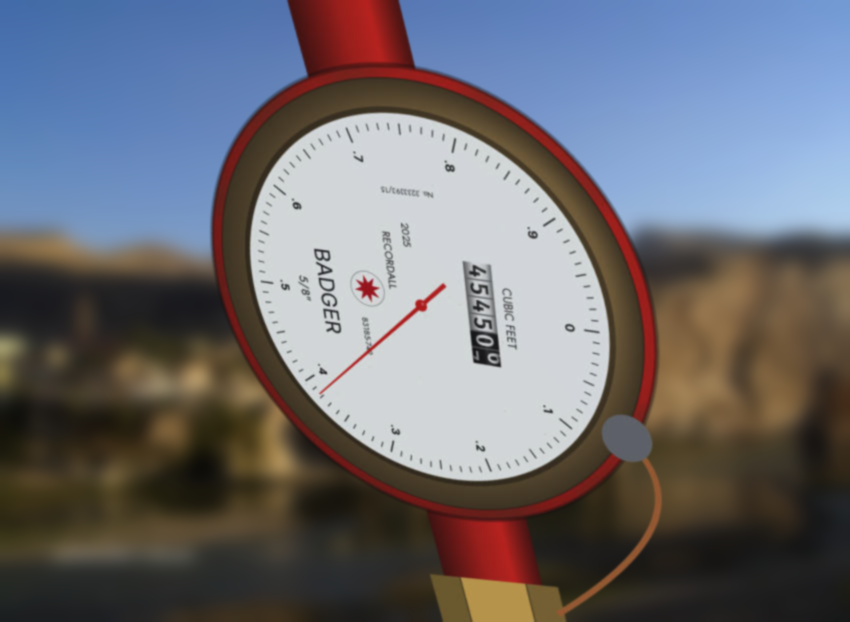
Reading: value=454506.38 unit=ft³
